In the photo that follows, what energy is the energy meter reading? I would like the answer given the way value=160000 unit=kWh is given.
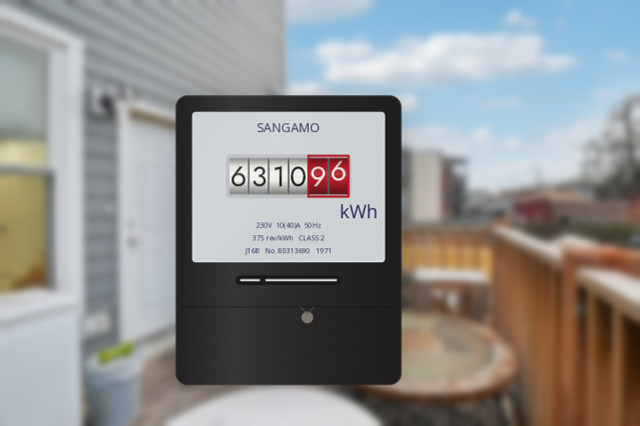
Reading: value=6310.96 unit=kWh
